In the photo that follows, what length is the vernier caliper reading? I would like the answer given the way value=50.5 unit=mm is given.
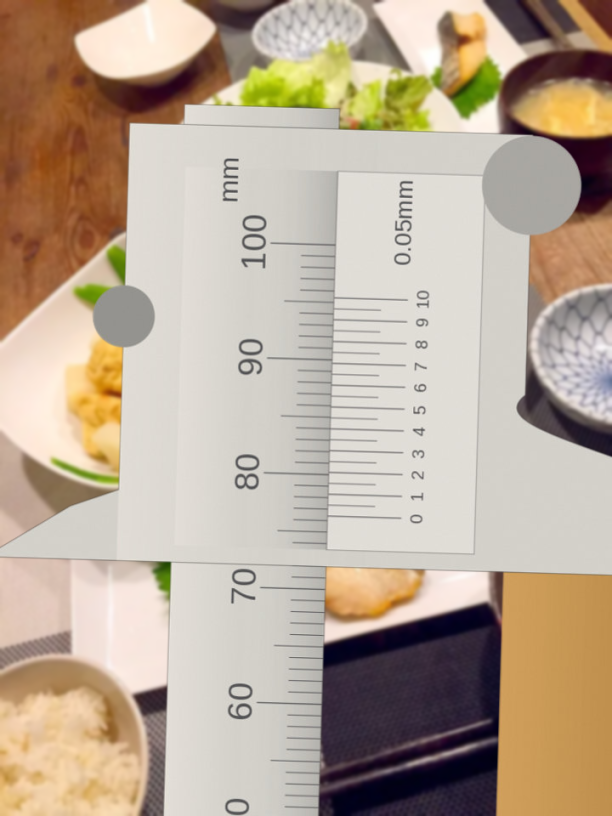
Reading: value=76.4 unit=mm
